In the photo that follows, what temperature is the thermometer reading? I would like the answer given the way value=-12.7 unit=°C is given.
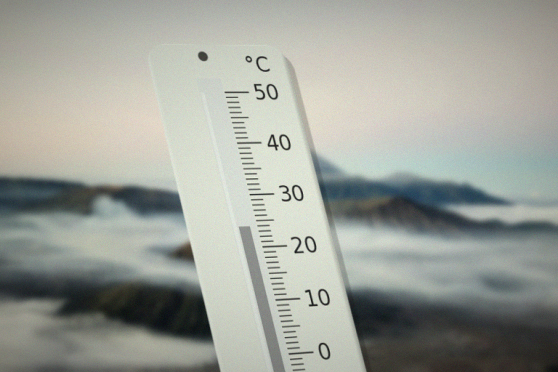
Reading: value=24 unit=°C
